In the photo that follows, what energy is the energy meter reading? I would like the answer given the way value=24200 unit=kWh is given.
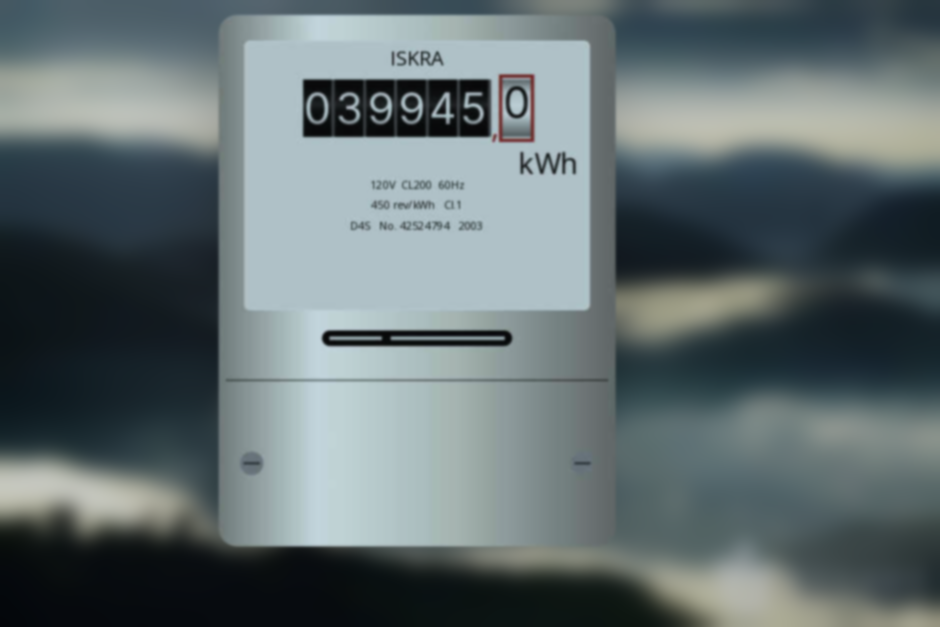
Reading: value=39945.0 unit=kWh
